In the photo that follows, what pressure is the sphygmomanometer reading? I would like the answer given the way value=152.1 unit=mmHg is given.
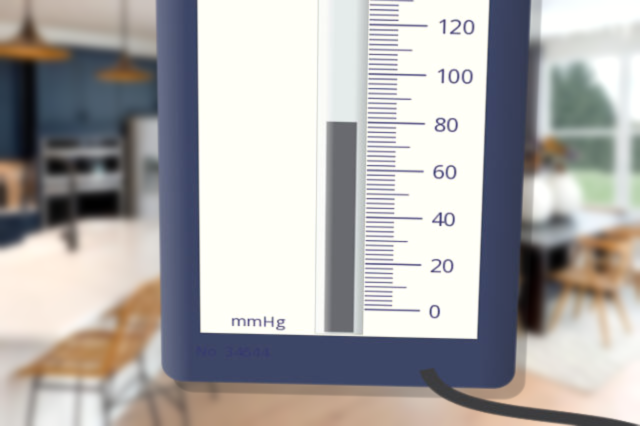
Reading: value=80 unit=mmHg
